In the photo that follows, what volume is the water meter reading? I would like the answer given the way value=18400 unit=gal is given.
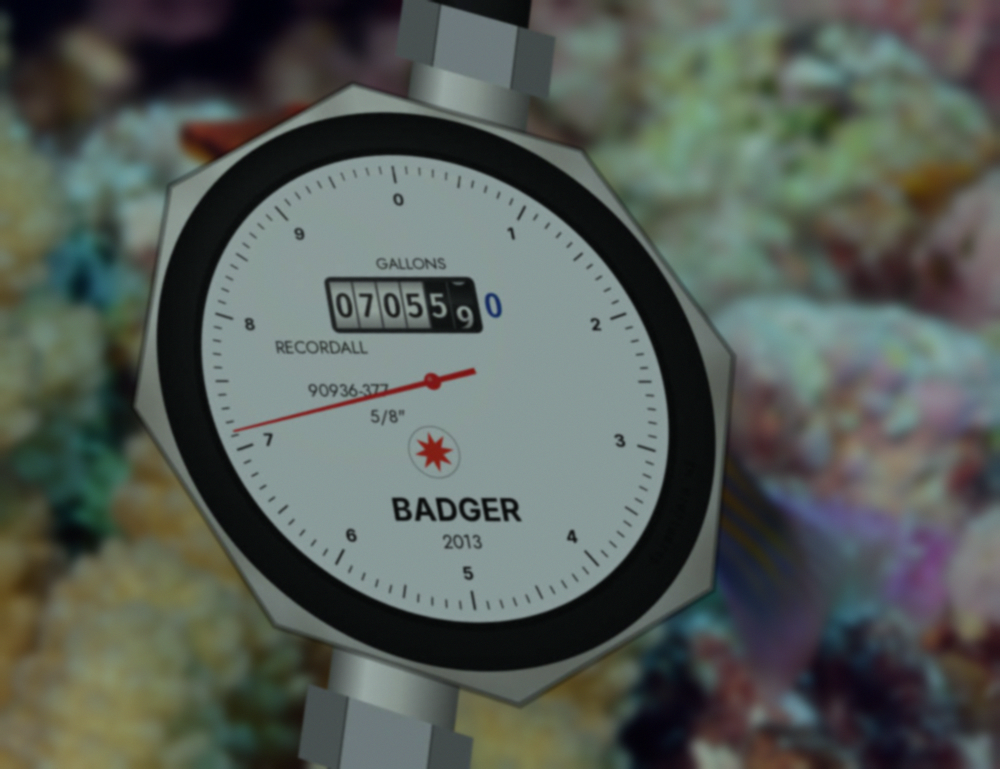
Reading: value=705587.1 unit=gal
